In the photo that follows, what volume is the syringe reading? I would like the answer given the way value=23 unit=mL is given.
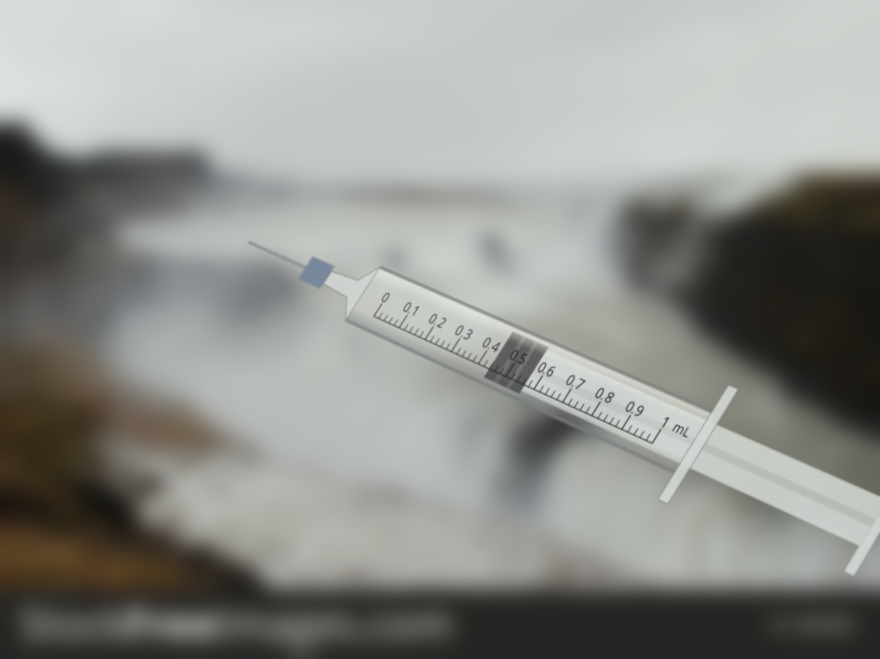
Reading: value=0.44 unit=mL
